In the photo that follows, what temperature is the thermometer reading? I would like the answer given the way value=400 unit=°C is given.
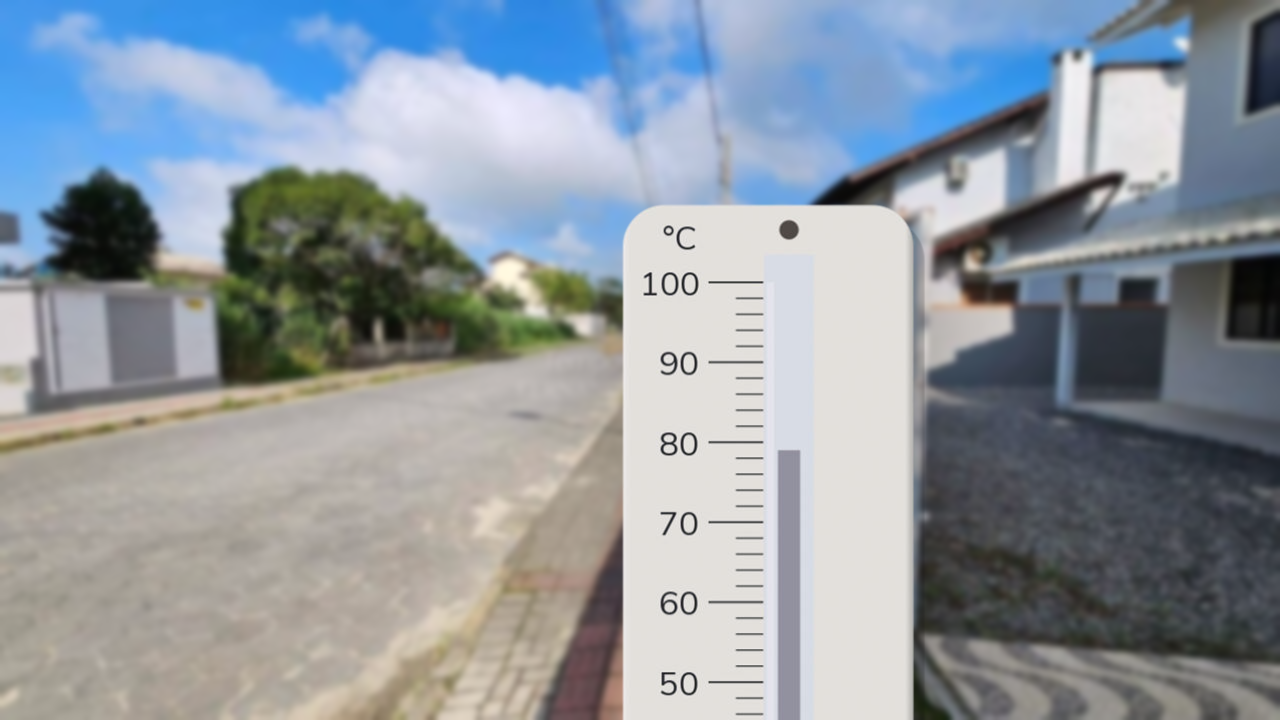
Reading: value=79 unit=°C
